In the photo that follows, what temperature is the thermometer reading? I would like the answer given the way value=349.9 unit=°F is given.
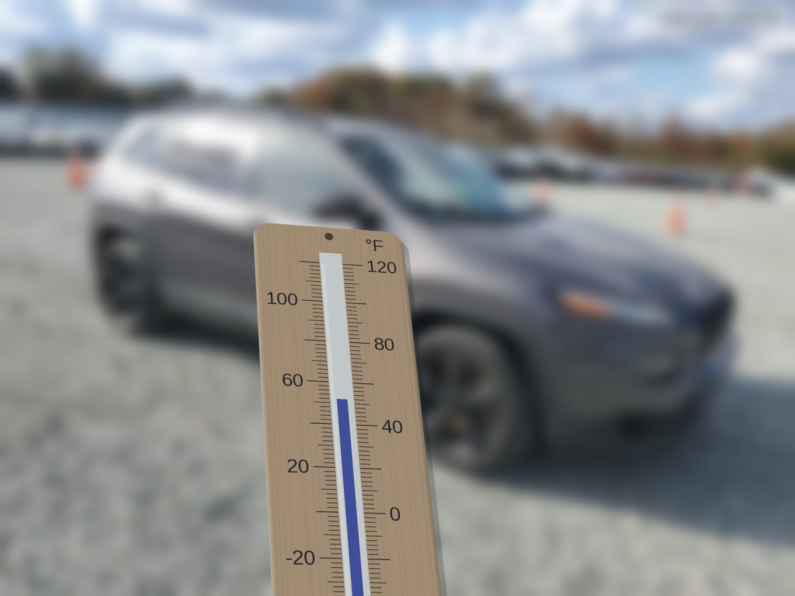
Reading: value=52 unit=°F
